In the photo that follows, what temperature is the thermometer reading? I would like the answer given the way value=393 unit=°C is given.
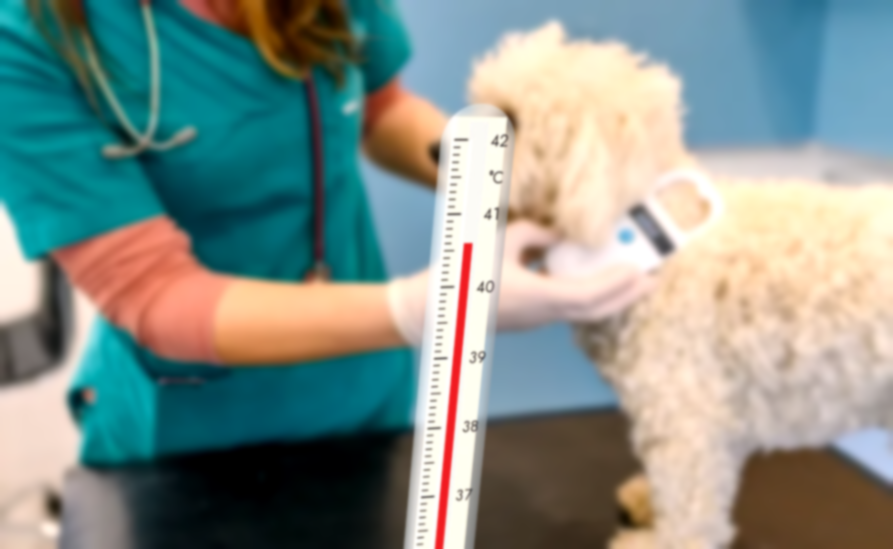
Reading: value=40.6 unit=°C
